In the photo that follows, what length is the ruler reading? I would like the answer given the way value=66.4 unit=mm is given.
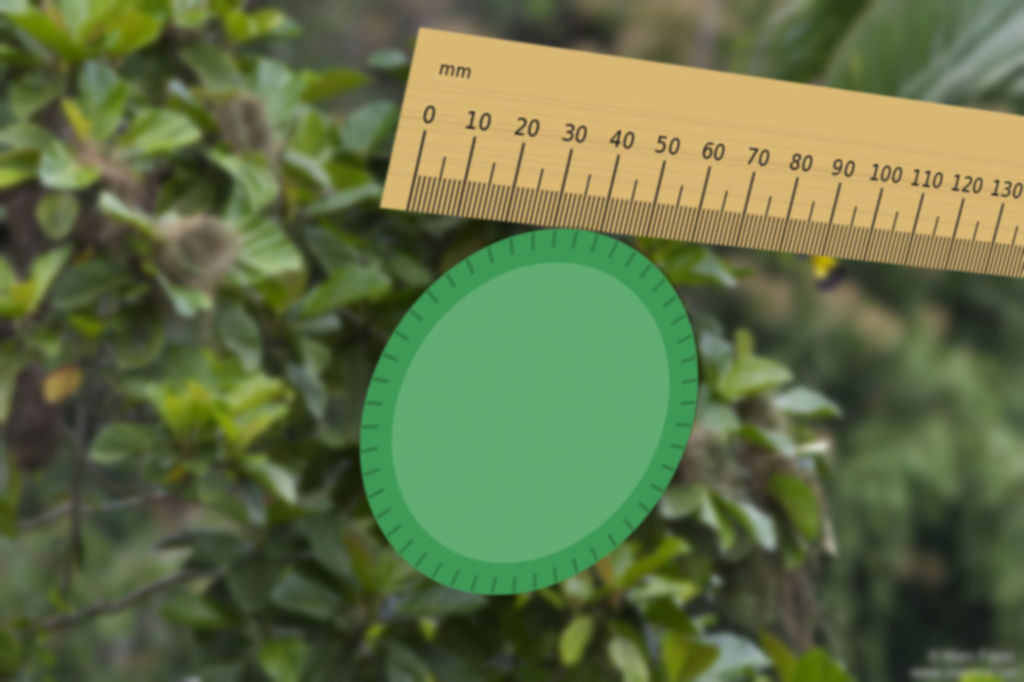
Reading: value=70 unit=mm
